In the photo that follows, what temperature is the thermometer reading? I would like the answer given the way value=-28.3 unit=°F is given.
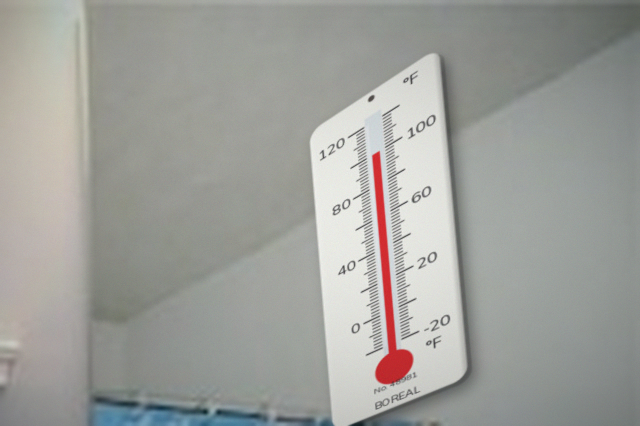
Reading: value=100 unit=°F
